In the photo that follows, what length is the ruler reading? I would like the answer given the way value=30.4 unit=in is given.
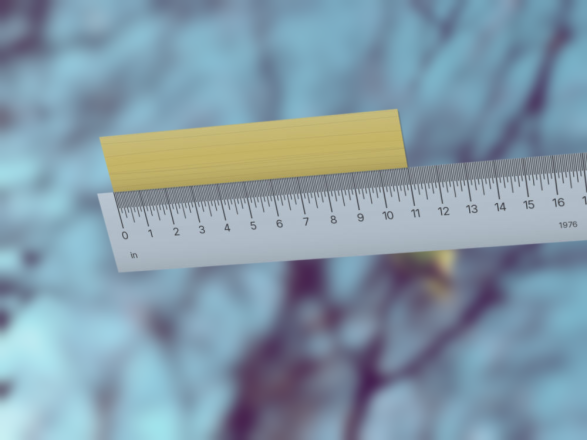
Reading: value=11 unit=in
